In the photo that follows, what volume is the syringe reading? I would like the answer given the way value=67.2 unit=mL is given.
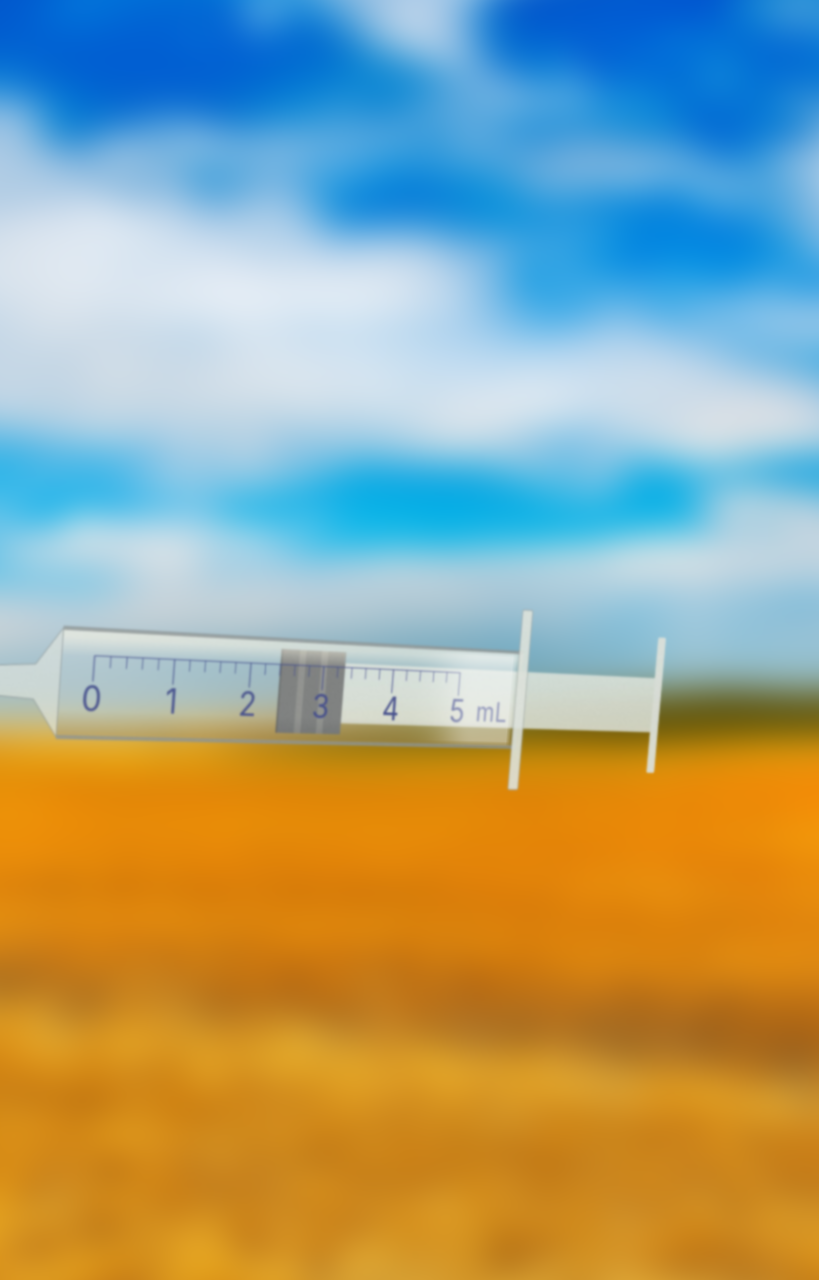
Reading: value=2.4 unit=mL
